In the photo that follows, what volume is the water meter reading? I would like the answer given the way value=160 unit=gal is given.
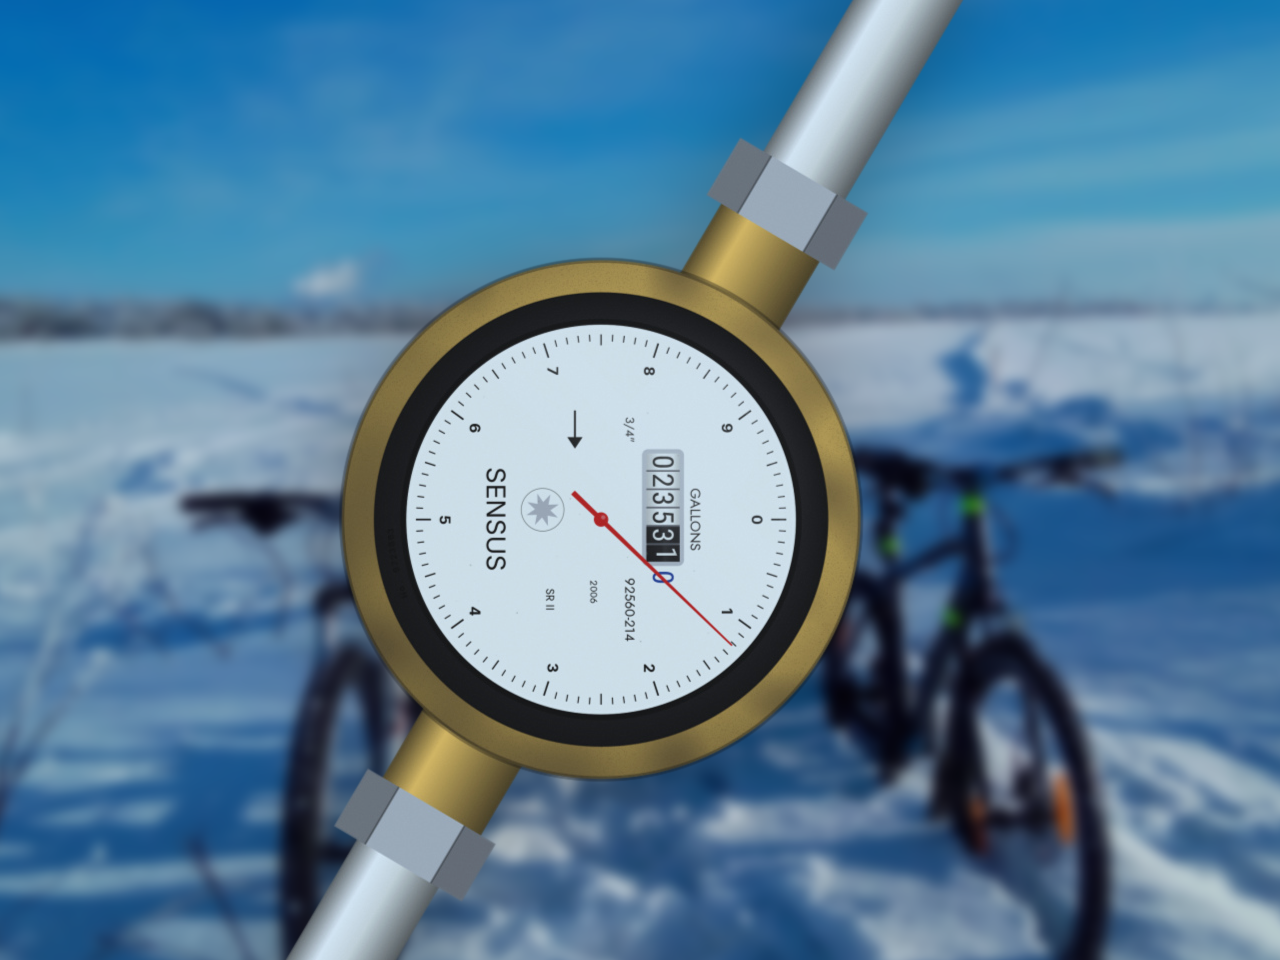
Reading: value=235311.2 unit=gal
